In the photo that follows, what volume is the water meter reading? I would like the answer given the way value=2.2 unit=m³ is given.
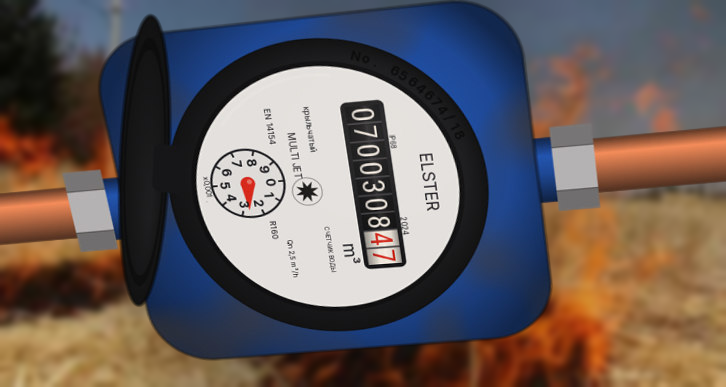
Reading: value=700308.472 unit=m³
